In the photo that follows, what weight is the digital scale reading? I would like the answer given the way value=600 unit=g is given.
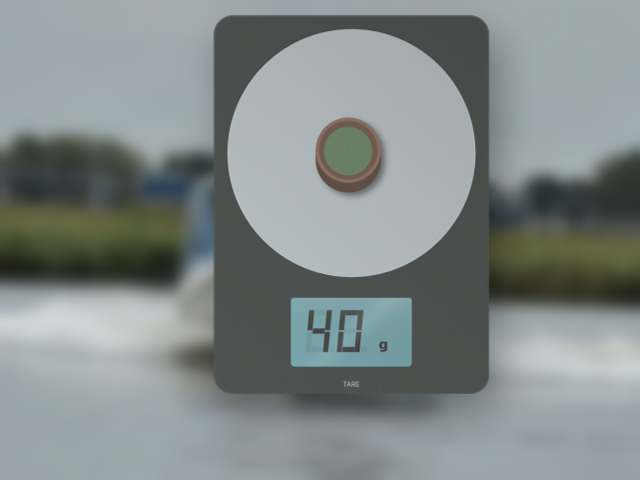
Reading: value=40 unit=g
